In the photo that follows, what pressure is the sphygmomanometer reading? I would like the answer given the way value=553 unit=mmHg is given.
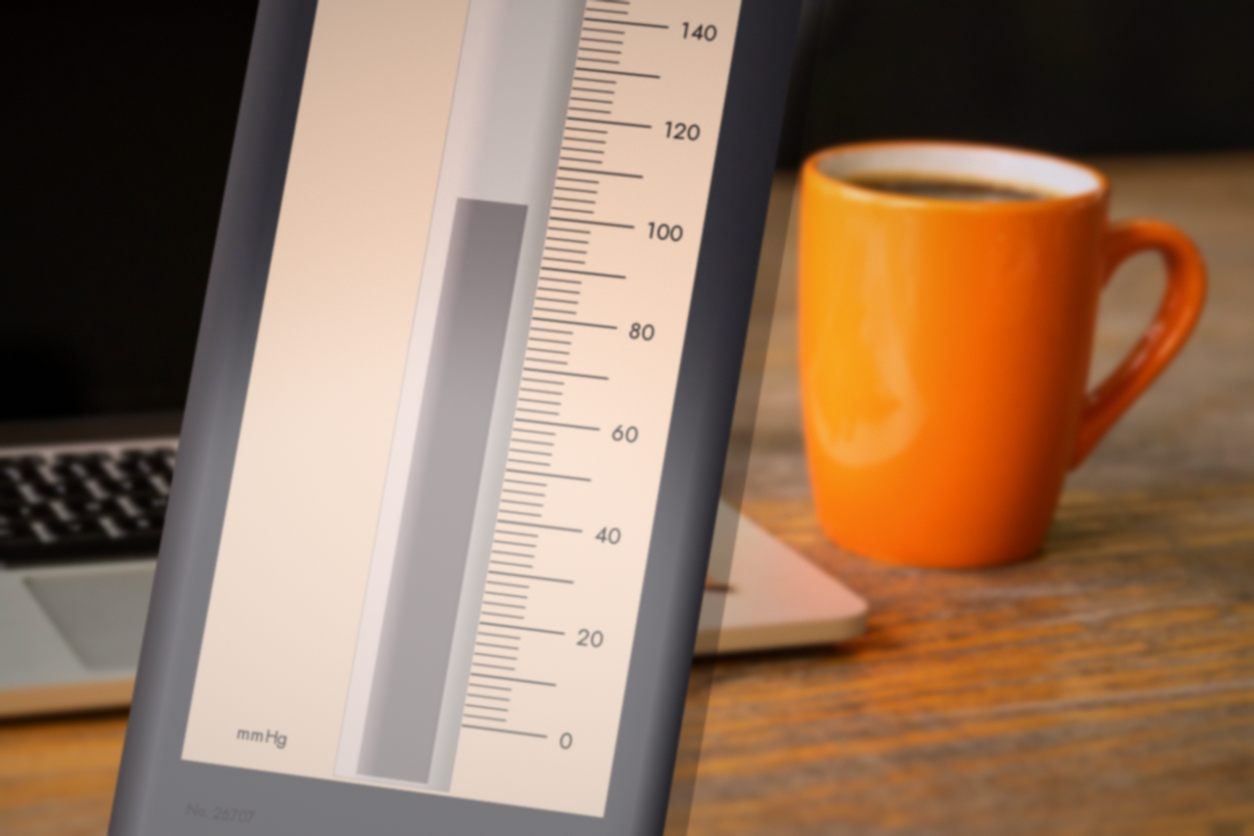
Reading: value=102 unit=mmHg
